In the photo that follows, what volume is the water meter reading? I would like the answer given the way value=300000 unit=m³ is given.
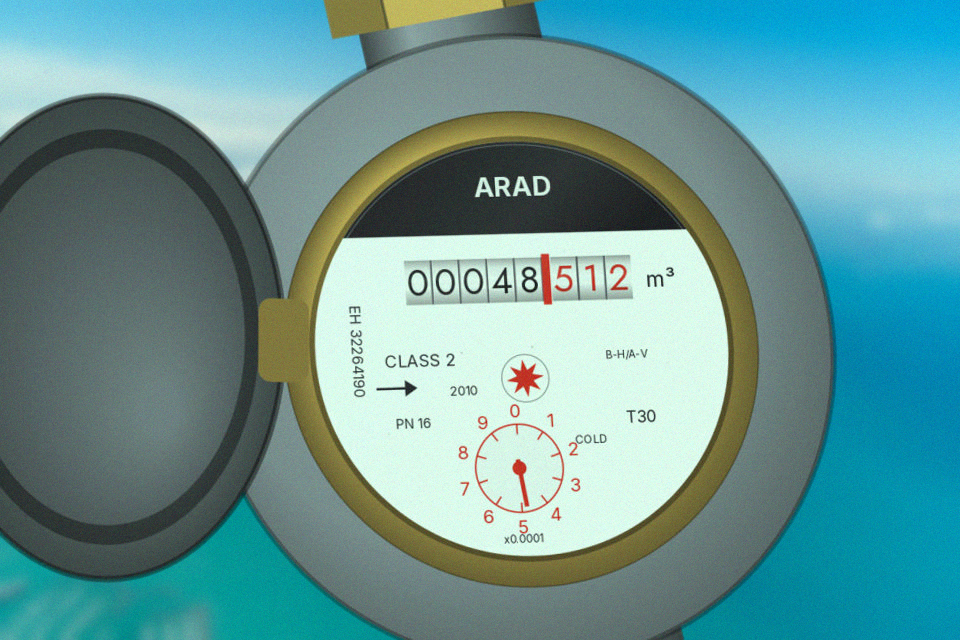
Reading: value=48.5124 unit=m³
